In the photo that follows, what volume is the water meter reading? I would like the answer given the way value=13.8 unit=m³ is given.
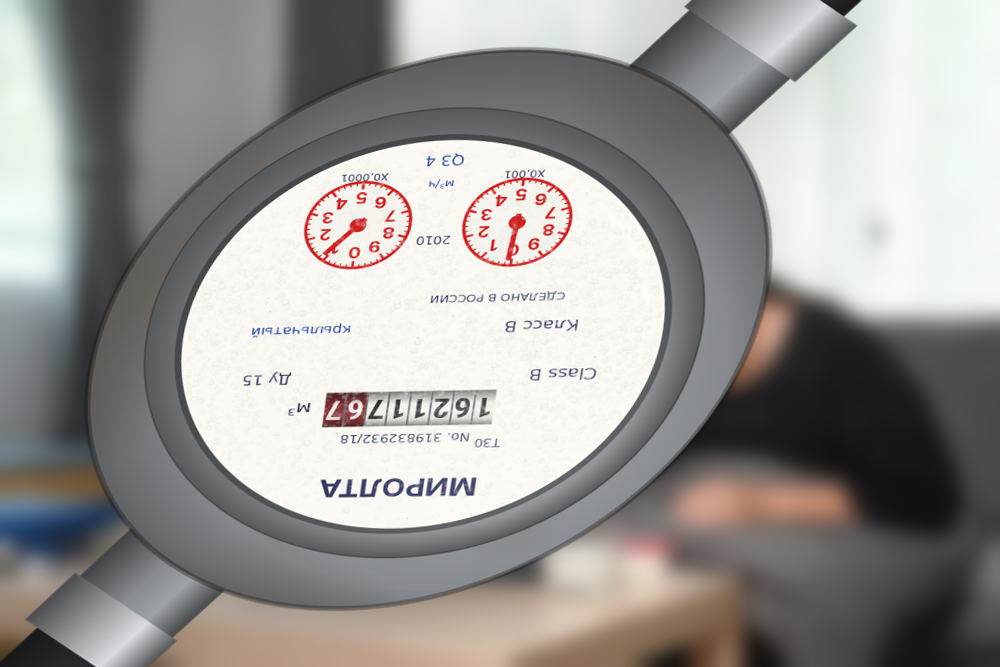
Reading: value=162117.6701 unit=m³
